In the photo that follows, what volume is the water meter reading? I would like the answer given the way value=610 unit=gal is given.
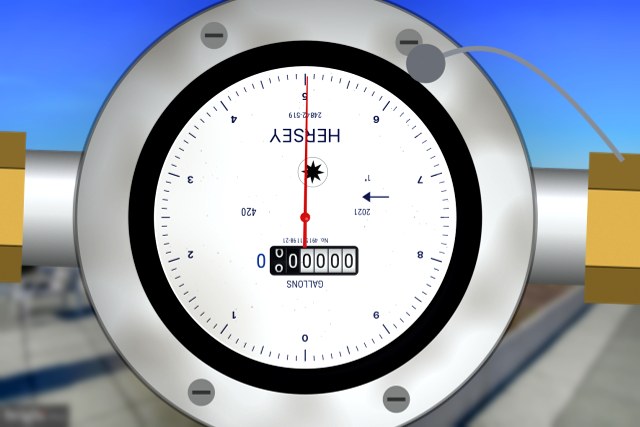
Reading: value=85.0 unit=gal
